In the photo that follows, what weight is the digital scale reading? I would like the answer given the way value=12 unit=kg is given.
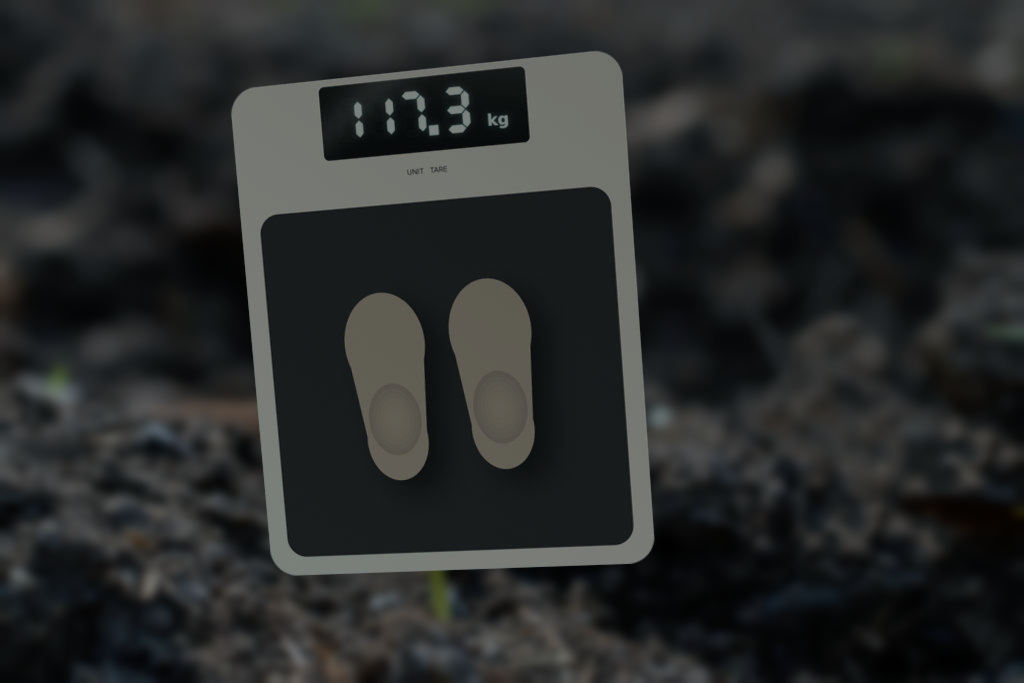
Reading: value=117.3 unit=kg
